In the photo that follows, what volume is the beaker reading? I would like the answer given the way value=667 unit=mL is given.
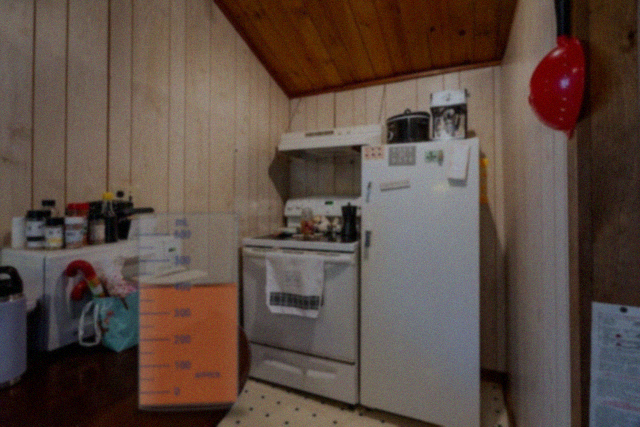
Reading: value=400 unit=mL
